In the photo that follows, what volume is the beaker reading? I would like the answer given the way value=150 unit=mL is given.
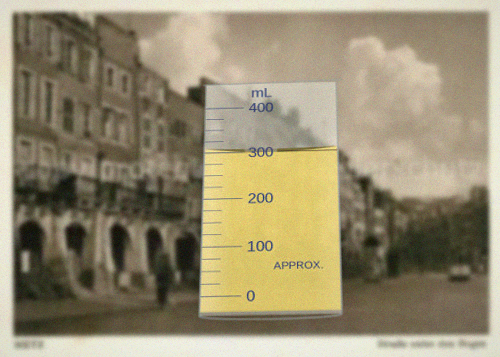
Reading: value=300 unit=mL
